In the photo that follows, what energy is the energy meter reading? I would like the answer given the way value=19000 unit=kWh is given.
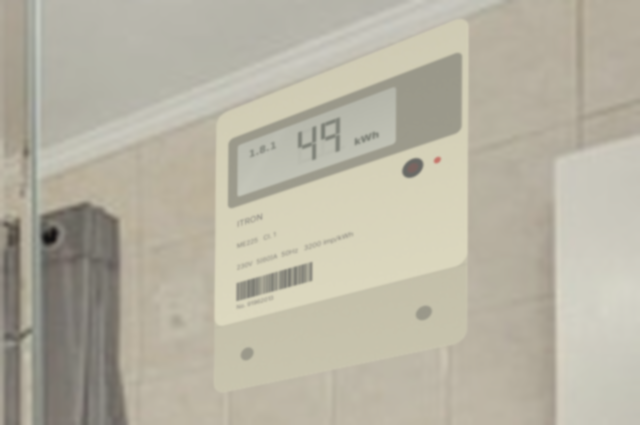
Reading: value=49 unit=kWh
